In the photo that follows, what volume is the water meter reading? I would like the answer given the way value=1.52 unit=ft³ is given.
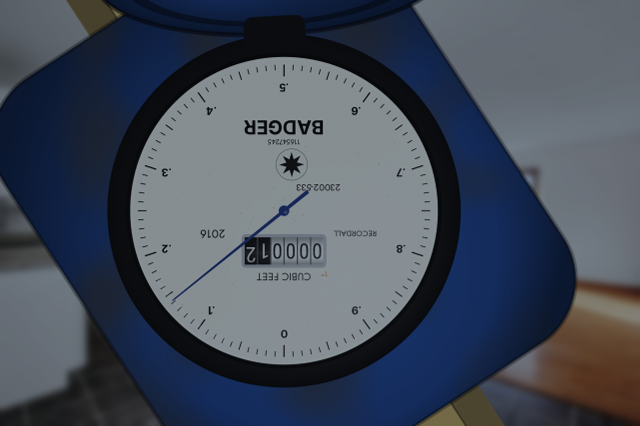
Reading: value=12.14 unit=ft³
